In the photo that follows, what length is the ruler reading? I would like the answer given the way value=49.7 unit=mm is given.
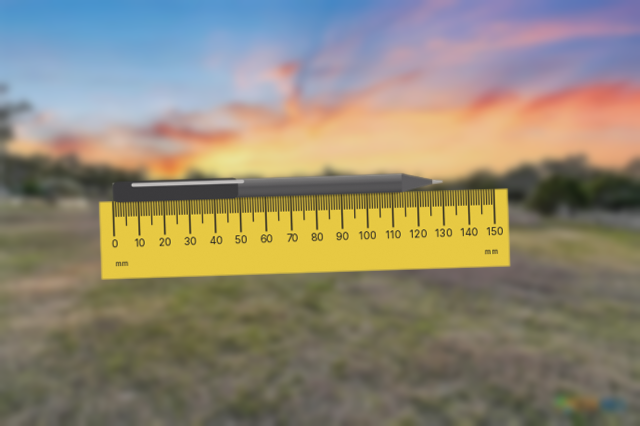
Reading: value=130 unit=mm
